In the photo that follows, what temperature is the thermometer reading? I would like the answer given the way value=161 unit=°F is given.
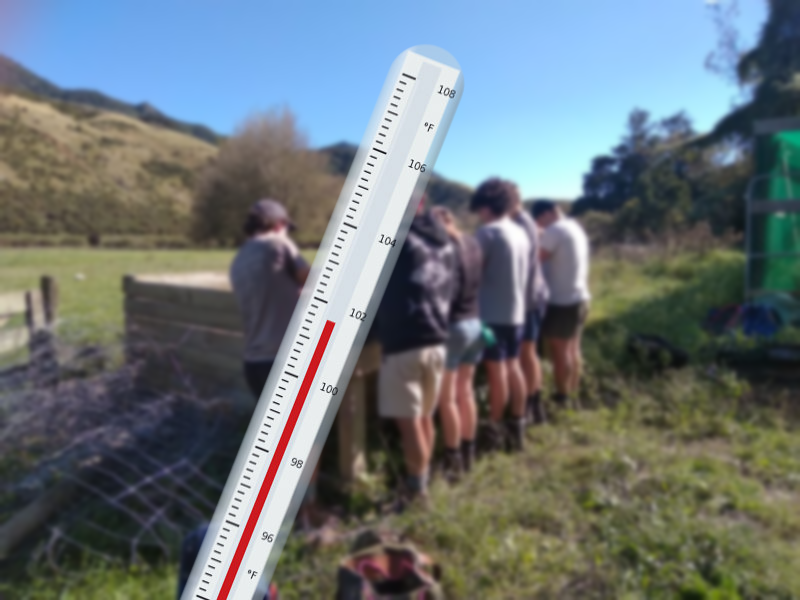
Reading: value=101.6 unit=°F
